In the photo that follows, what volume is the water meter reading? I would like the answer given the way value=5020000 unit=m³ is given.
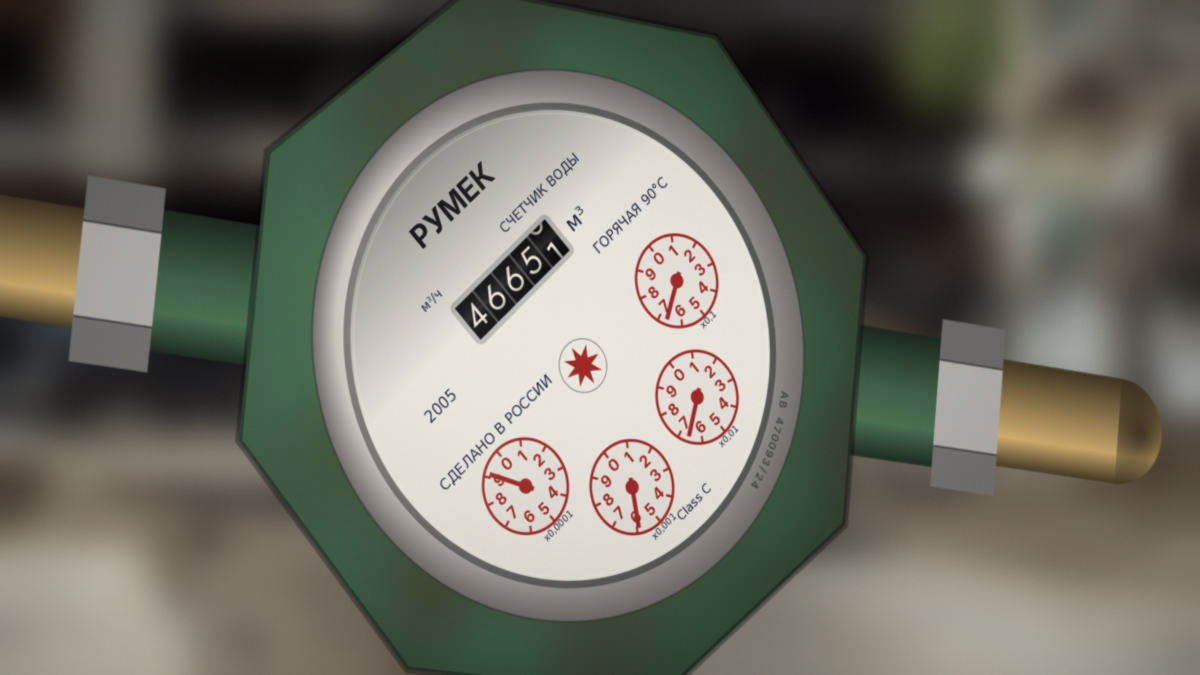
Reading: value=46650.6659 unit=m³
